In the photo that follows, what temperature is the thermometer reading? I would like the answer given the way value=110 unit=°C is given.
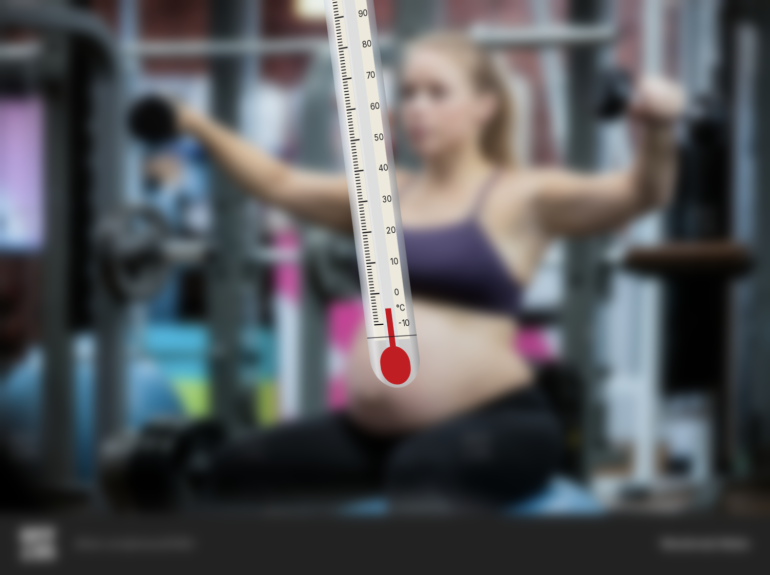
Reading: value=-5 unit=°C
